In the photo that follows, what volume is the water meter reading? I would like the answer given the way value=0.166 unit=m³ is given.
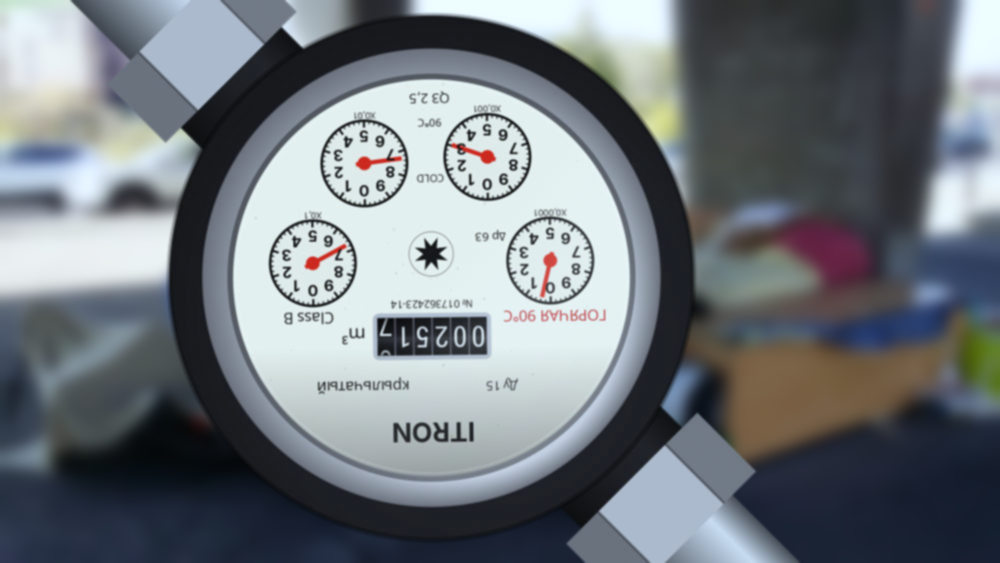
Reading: value=2516.6730 unit=m³
